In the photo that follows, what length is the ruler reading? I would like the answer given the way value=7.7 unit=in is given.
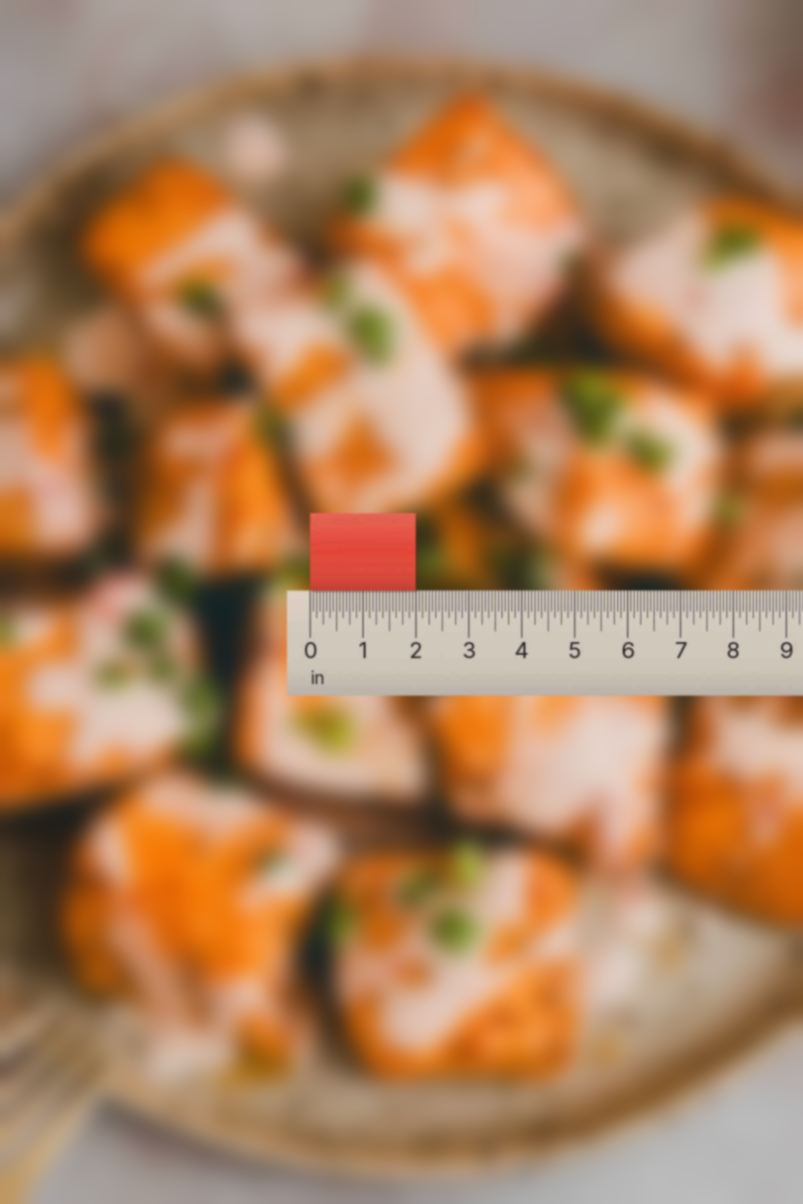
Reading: value=2 unit=in
